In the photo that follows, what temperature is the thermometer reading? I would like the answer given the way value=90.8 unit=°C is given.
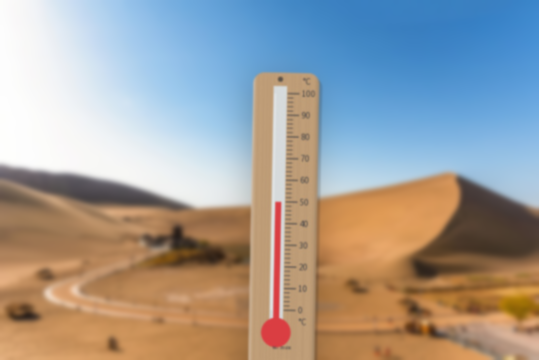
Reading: value=50 unit=°C
